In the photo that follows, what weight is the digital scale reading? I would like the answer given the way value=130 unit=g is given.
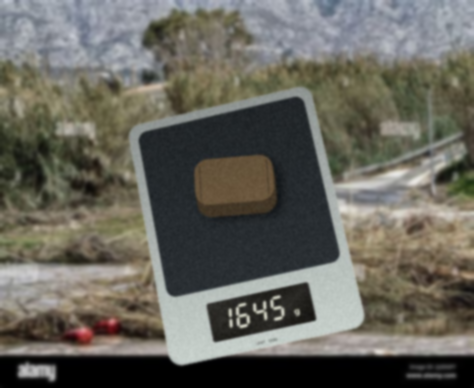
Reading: value=1645 unit=g
